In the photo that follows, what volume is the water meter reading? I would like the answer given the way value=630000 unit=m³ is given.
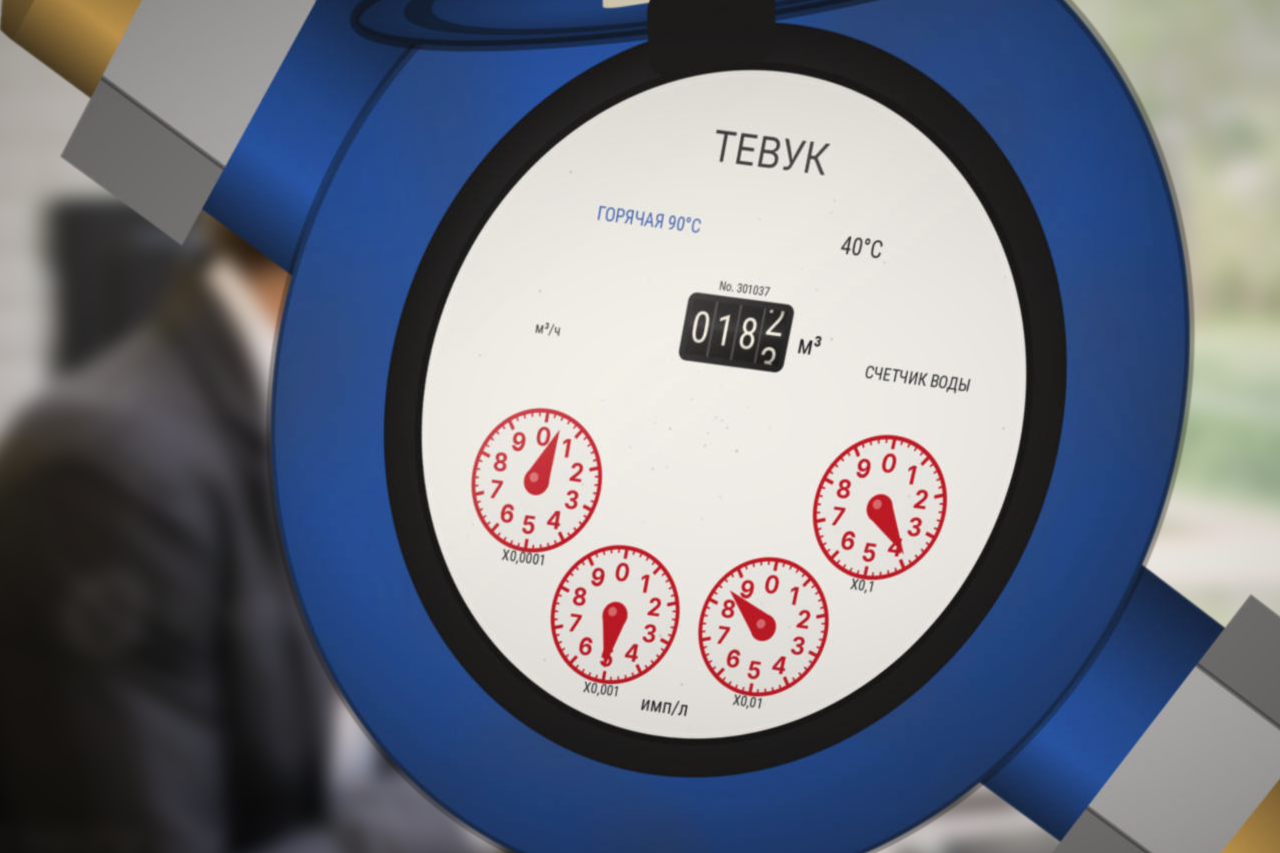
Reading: value=182.3850 unit=m³
